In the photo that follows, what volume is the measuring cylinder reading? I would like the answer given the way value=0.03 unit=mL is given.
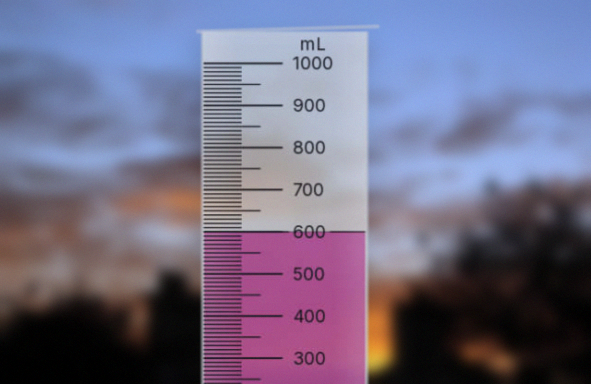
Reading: value=600 unit=mL
